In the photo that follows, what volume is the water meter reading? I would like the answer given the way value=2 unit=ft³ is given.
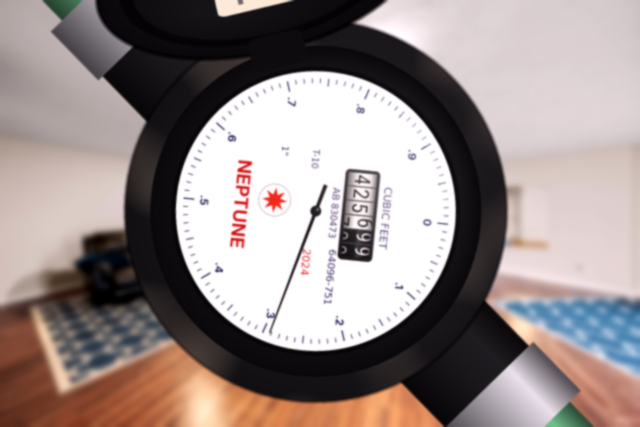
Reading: value=425699.29 unit=ft³
